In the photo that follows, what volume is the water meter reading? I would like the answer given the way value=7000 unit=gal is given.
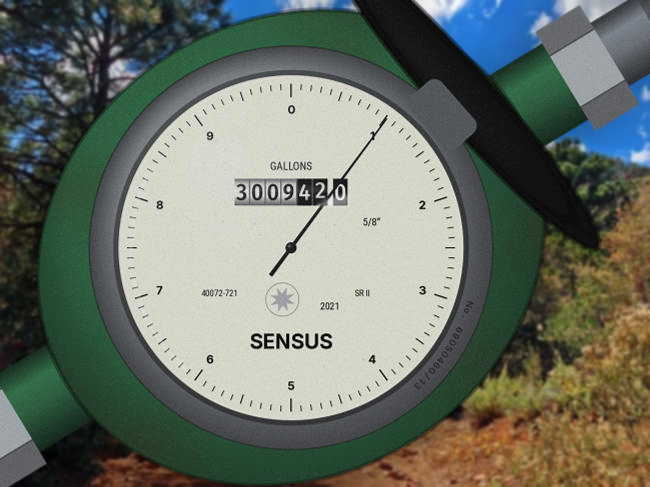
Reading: value=3009421.0 unit=gal
